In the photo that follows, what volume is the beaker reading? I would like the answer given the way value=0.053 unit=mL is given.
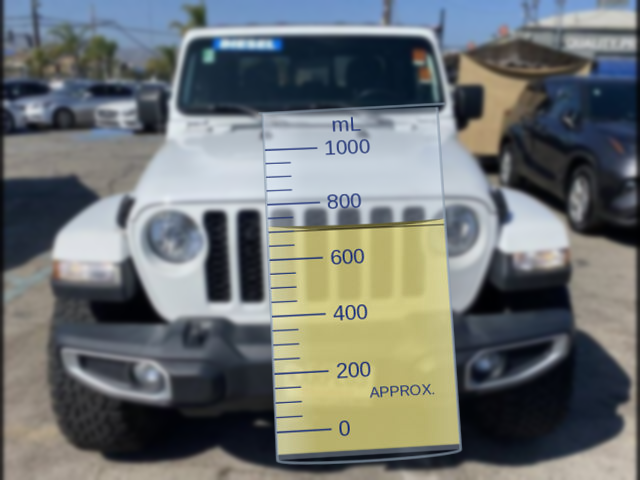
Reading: value=700 unit=mL
